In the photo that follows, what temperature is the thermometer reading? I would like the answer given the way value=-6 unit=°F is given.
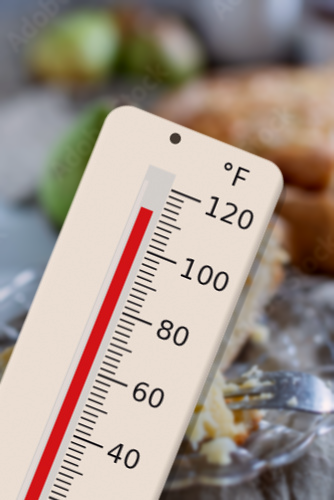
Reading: value=112 unit=°F
